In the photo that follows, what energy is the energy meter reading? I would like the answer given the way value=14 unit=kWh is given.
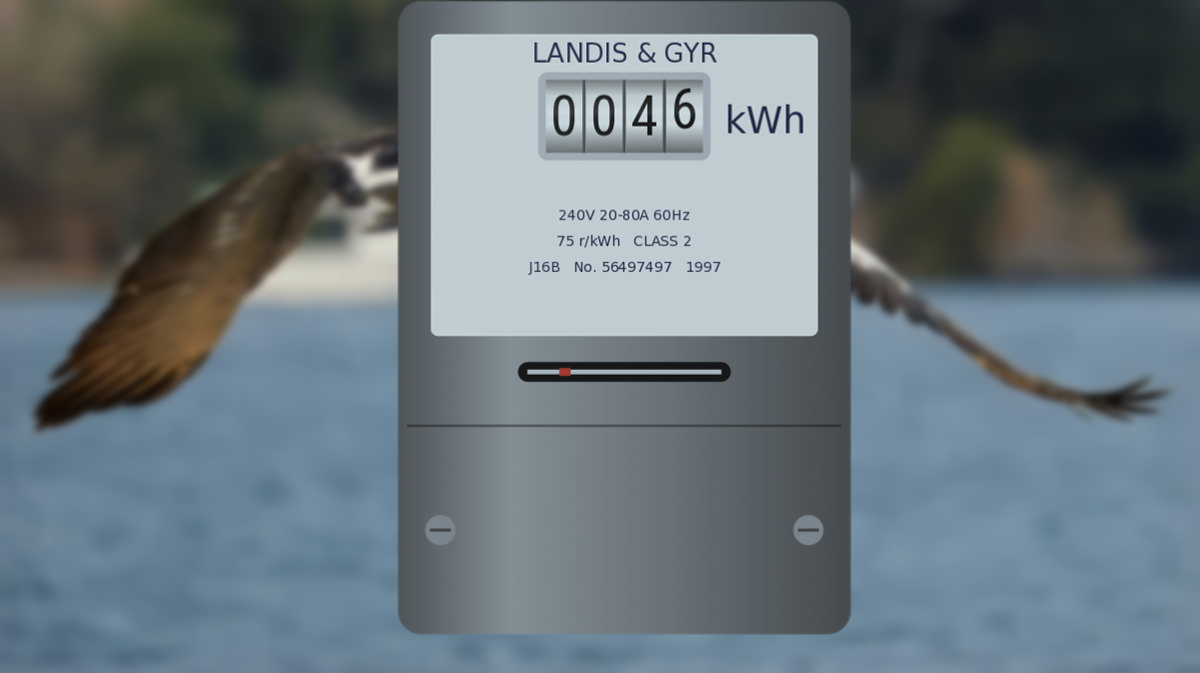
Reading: value=46 unit=kWh
